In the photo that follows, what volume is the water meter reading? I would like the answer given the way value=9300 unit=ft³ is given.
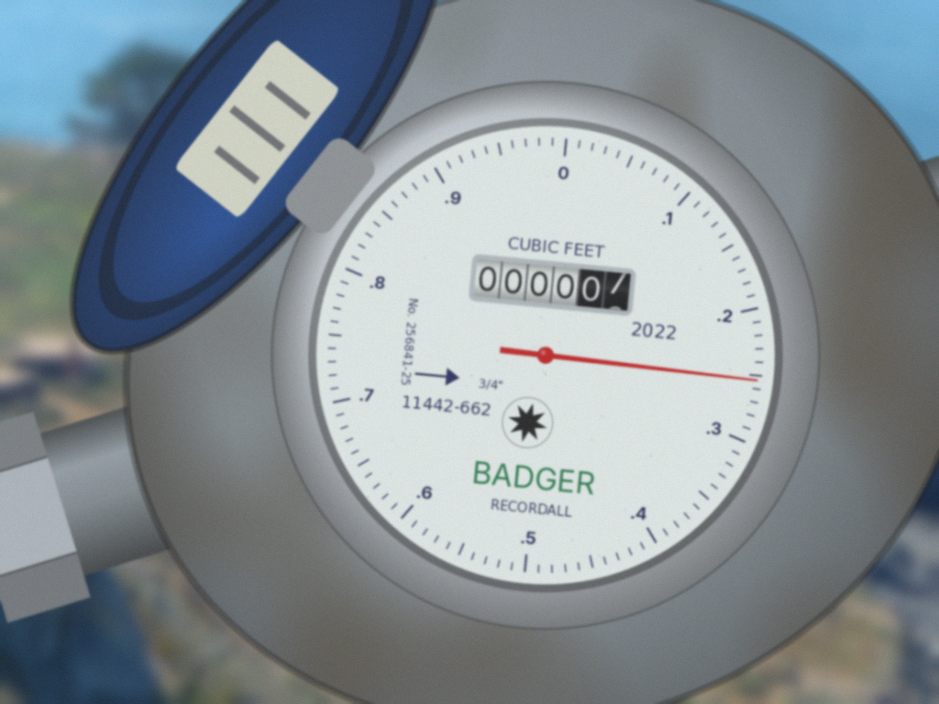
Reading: value=7.25 unit=ft³
